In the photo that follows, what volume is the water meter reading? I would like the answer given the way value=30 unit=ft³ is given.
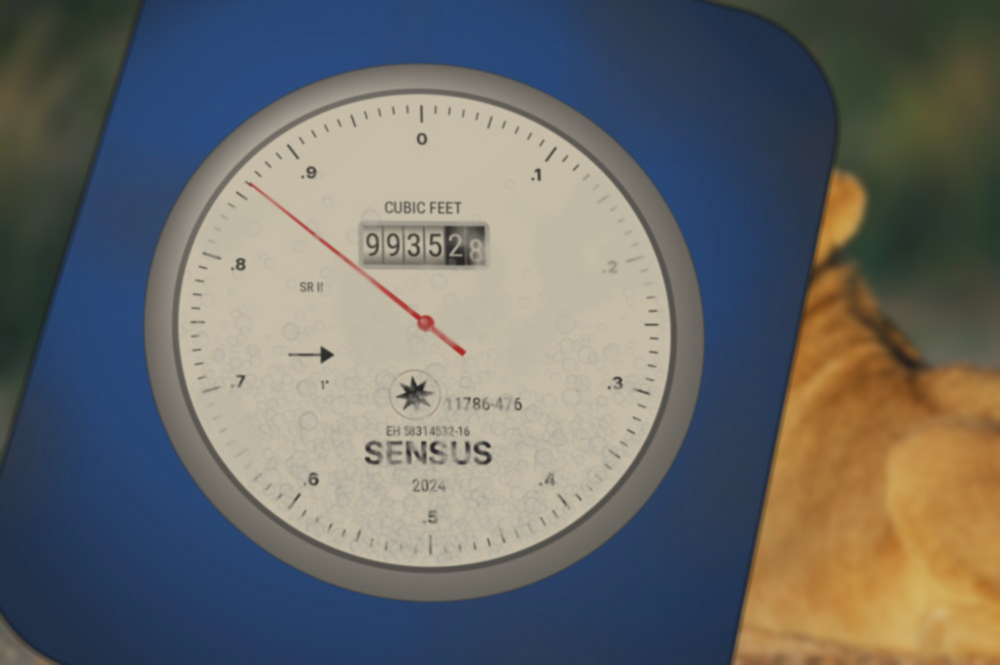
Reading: value=993527.86 unit=ft³
